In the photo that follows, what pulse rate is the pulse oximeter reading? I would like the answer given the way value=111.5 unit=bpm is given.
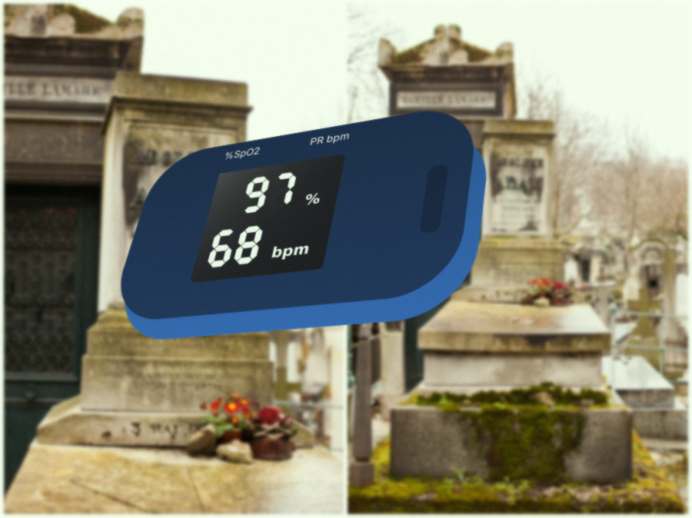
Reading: value=68 unit=bpm
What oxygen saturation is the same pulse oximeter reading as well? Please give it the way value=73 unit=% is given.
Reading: value=97 unit=%
